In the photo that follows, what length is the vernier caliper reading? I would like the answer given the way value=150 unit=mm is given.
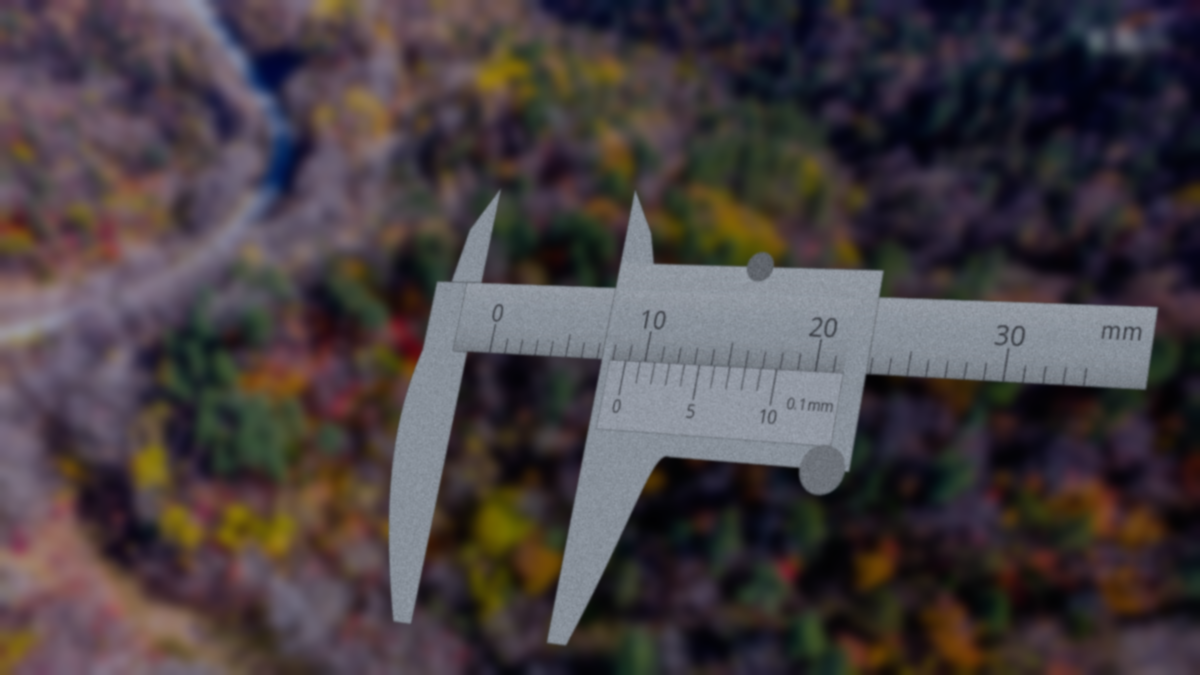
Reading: value=8.8 unit=mm
